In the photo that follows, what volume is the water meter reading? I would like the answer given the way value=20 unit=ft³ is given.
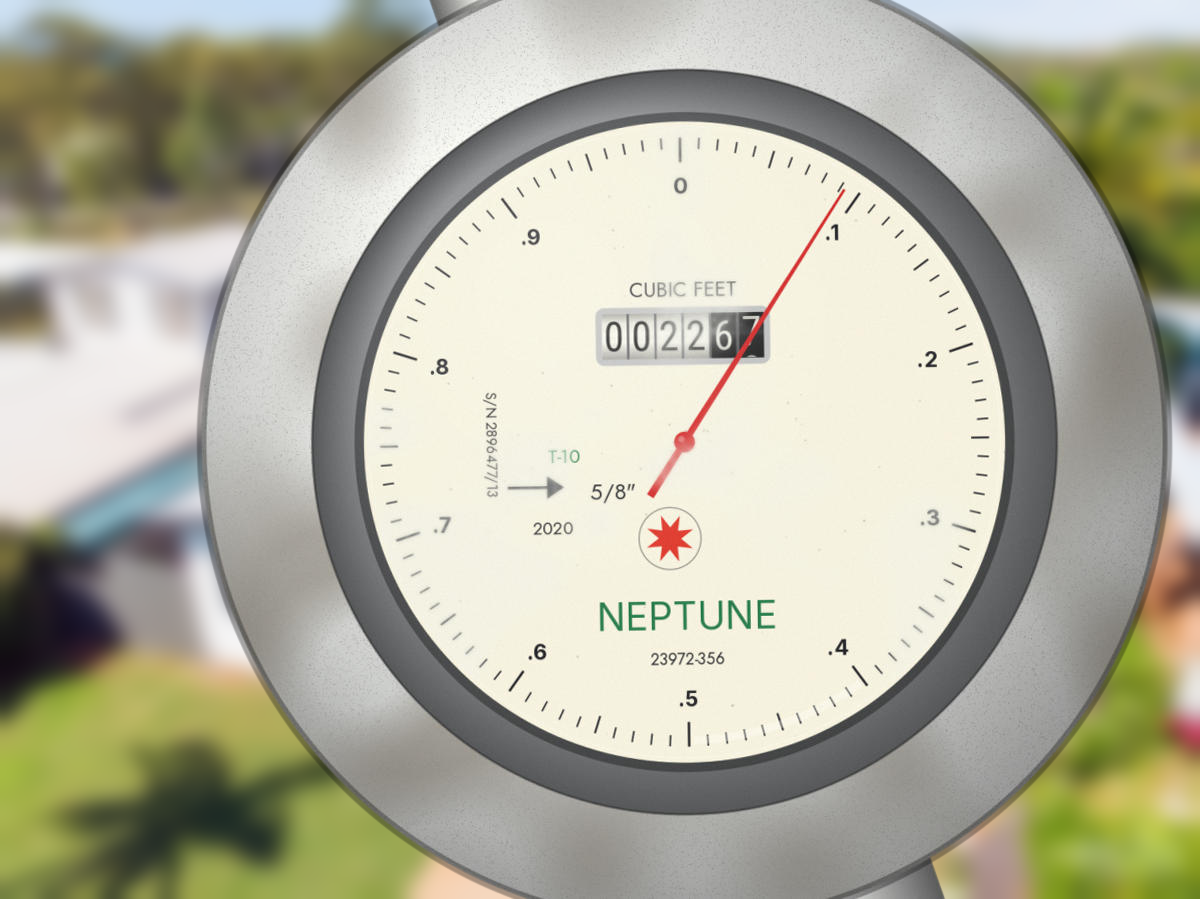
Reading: value=2267.09 unit=ft³
